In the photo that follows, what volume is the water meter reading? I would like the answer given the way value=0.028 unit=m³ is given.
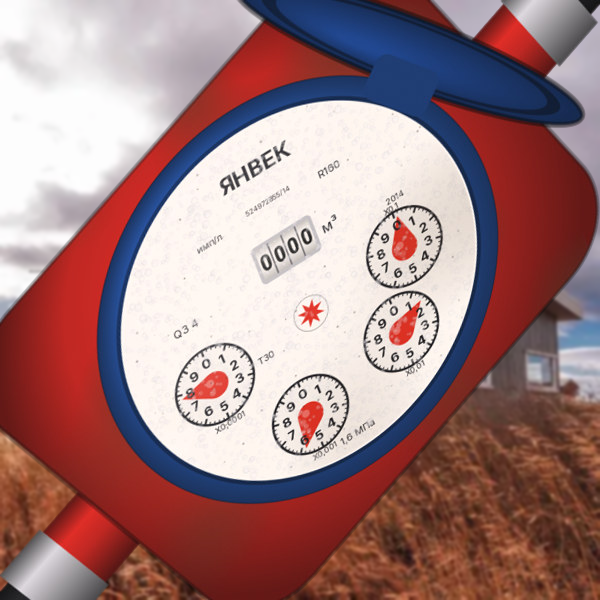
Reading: value=0.0157 unit=m³
